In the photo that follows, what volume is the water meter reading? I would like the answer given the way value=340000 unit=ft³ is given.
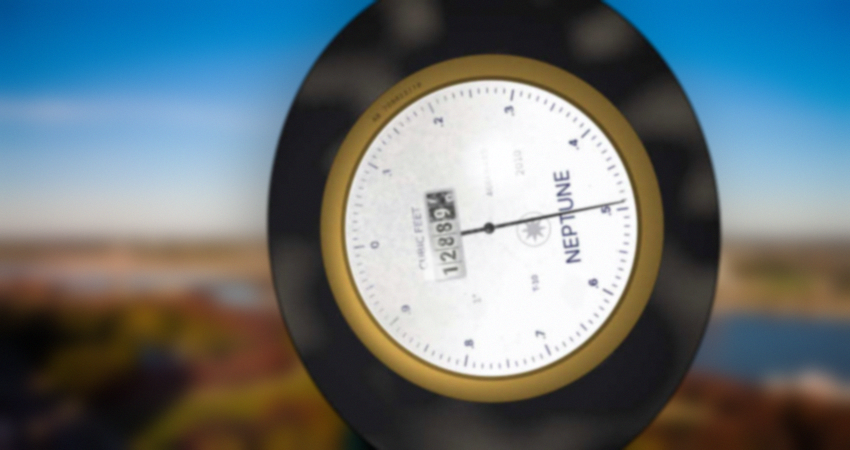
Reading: value=128897.49 unit=ft³
